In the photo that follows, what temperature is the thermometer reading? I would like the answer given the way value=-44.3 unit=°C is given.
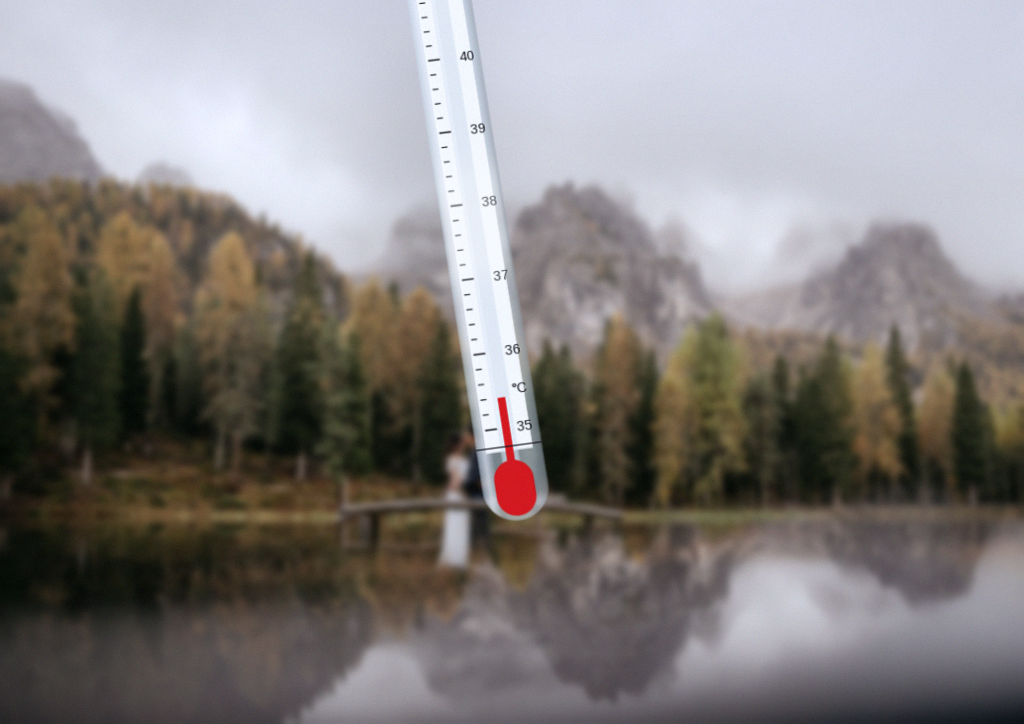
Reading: value=35.4 unit=°C
